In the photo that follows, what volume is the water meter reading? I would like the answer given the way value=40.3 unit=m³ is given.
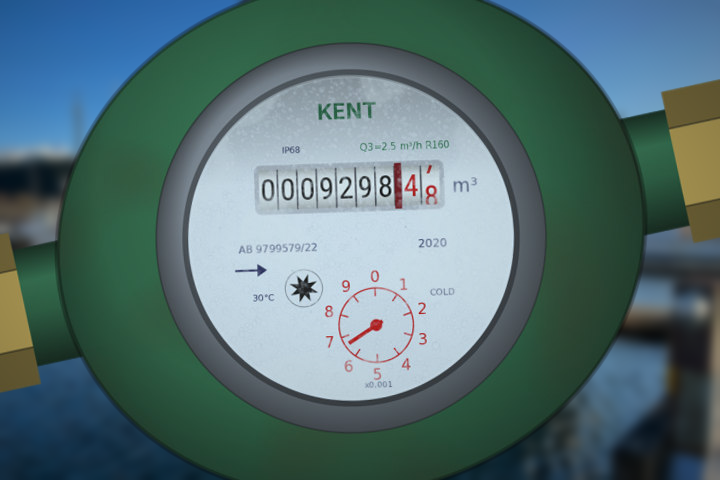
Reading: value=9298.476 unit=m³
